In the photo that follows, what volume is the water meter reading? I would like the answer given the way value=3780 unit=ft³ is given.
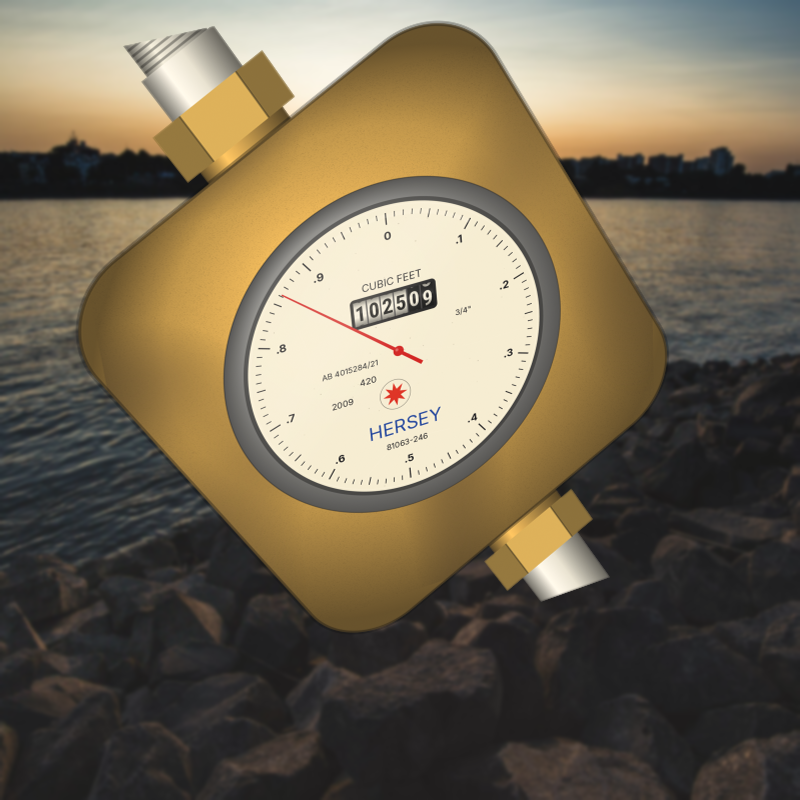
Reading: value=102508.86 unit=ft³
